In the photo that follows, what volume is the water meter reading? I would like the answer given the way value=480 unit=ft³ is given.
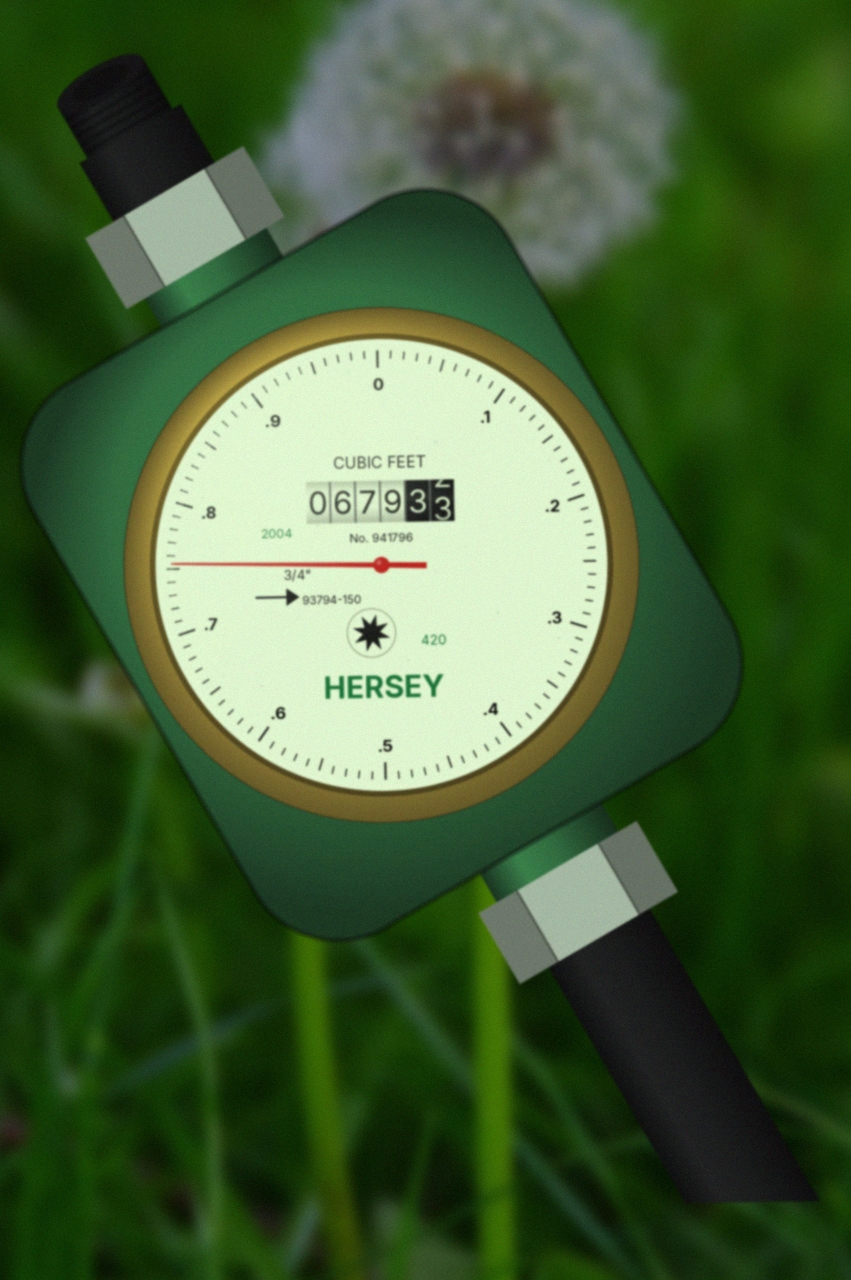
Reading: value=67932.75 unit=ft³
